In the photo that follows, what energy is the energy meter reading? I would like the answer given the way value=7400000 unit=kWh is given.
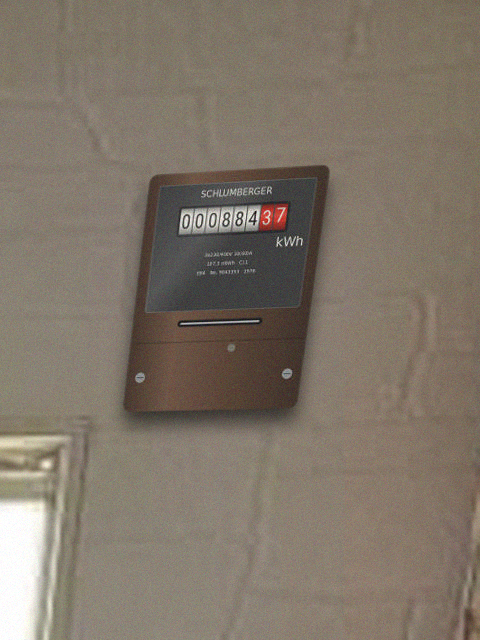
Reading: value=884.37 unit=kWh
